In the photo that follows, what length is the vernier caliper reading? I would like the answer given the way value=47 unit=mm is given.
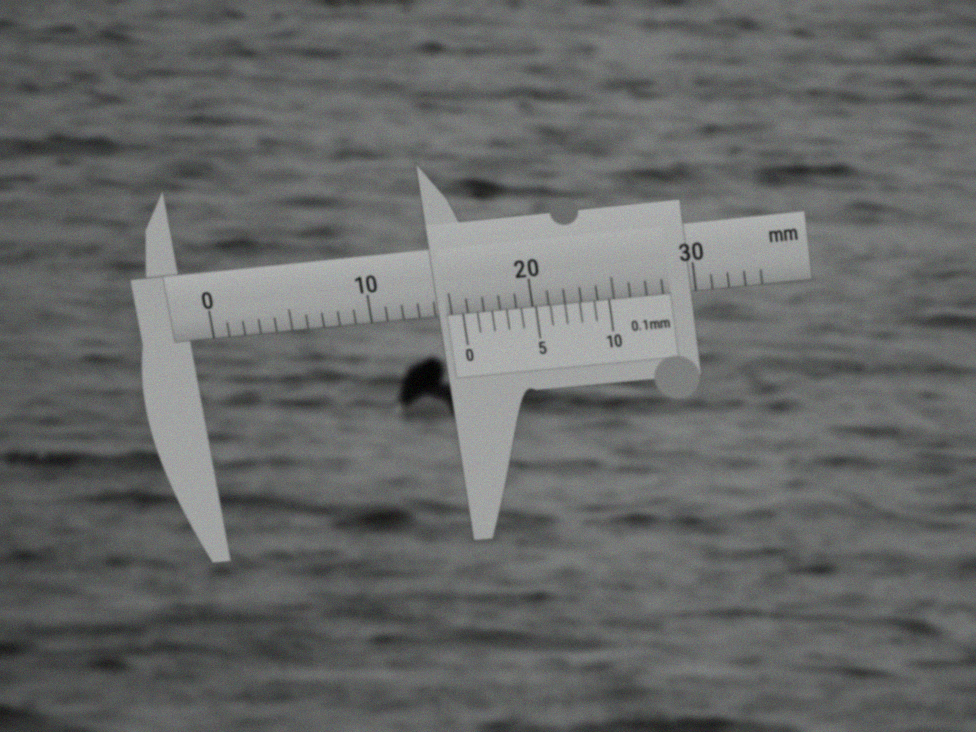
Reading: value=15.7 unit=mm
